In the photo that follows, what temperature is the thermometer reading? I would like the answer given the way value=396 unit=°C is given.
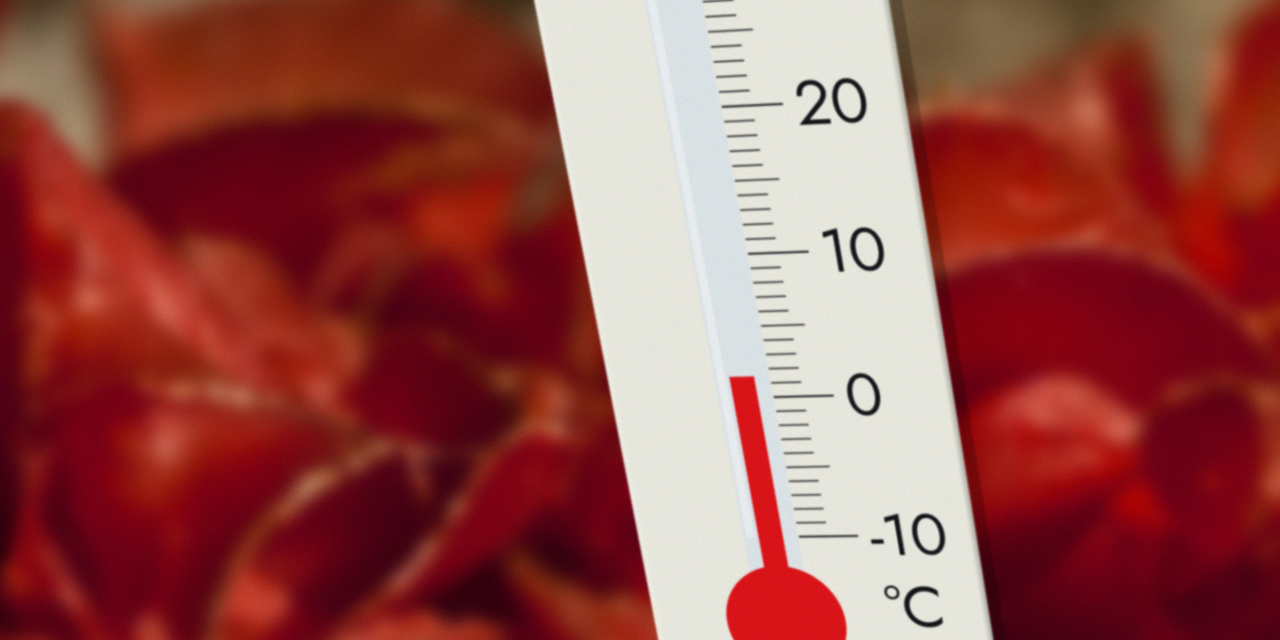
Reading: value=1.5 unit=°C
